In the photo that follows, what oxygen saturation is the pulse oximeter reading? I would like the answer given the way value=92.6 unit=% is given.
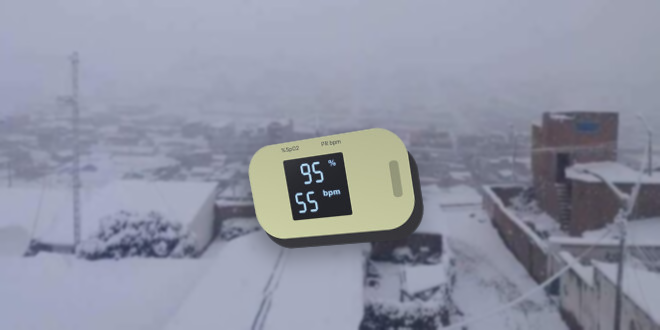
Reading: value=95 unit=%
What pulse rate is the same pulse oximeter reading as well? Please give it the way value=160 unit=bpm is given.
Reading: value=55 unit=bpm
